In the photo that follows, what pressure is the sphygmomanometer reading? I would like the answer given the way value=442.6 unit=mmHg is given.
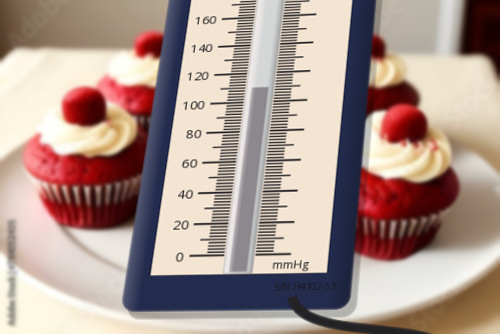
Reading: value=110 unit=mmHg
